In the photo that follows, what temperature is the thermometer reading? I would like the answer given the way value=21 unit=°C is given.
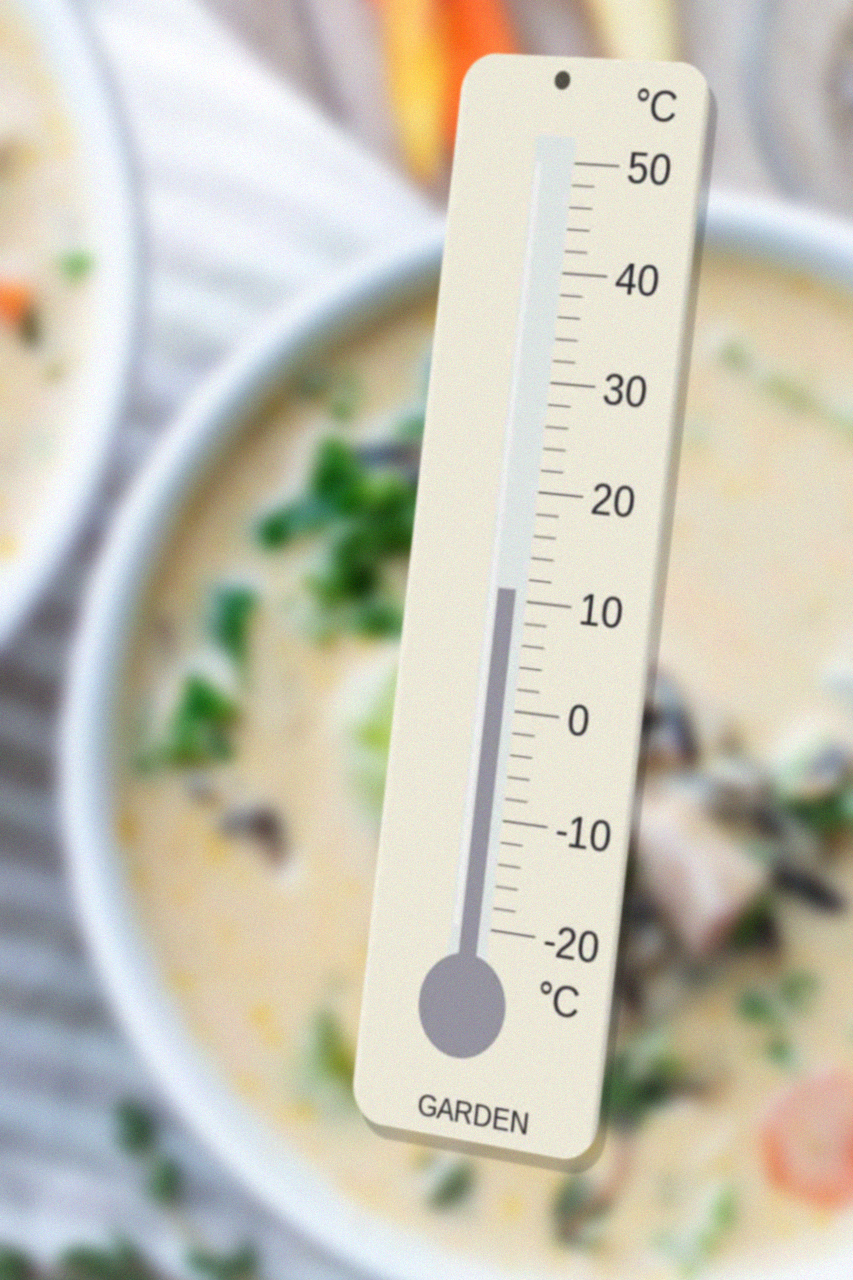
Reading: value=11 unit=°C
